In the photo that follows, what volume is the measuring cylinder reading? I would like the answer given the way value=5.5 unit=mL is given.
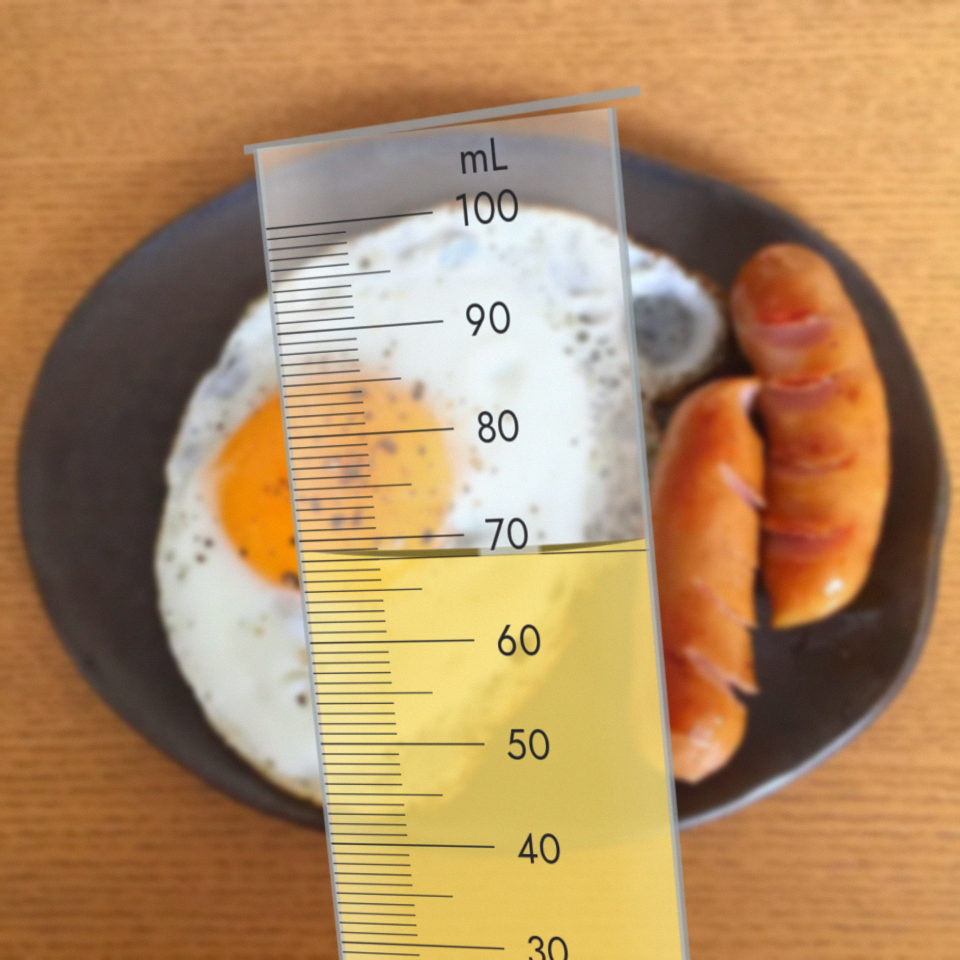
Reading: value=68 unit=mL
